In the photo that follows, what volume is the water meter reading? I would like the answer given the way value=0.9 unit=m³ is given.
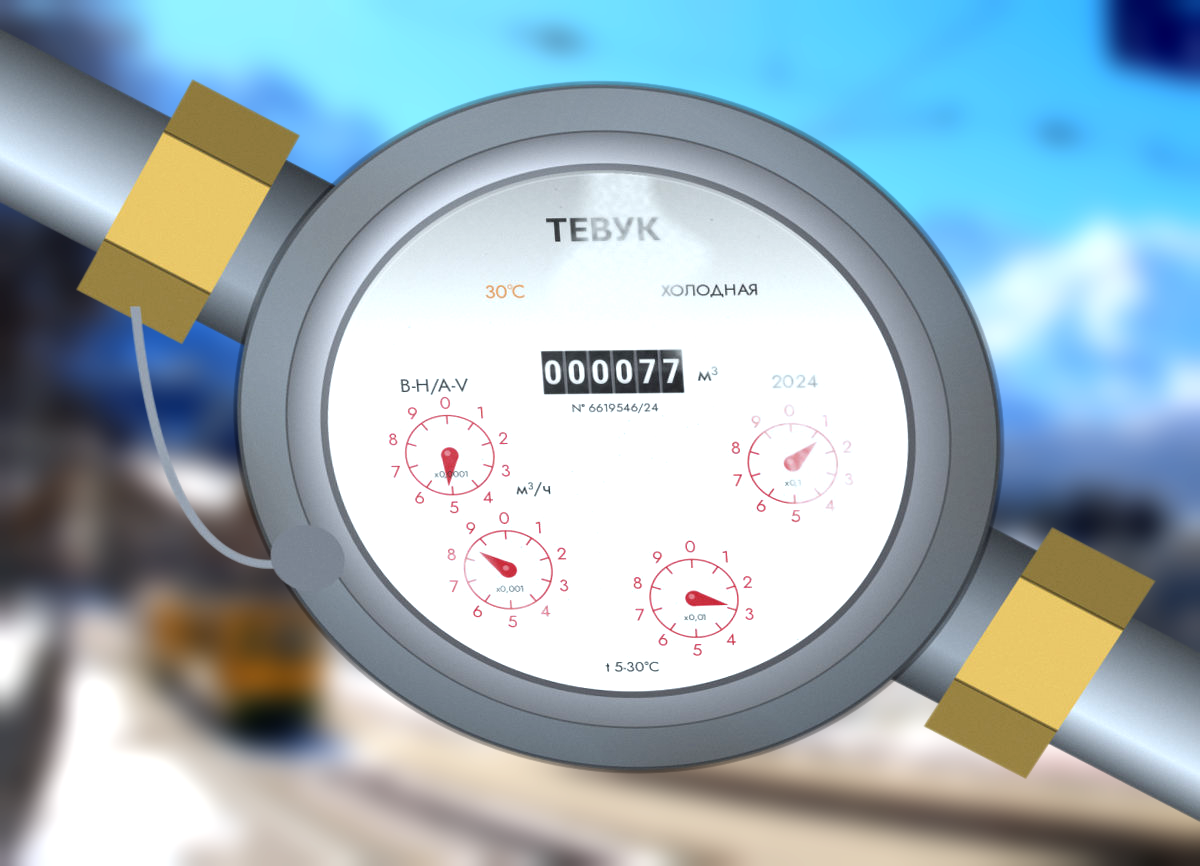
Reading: value=77.1285 unit=m³
